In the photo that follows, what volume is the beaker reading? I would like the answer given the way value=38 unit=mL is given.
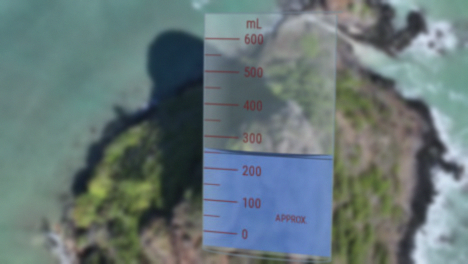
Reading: value=250 unit=mL
